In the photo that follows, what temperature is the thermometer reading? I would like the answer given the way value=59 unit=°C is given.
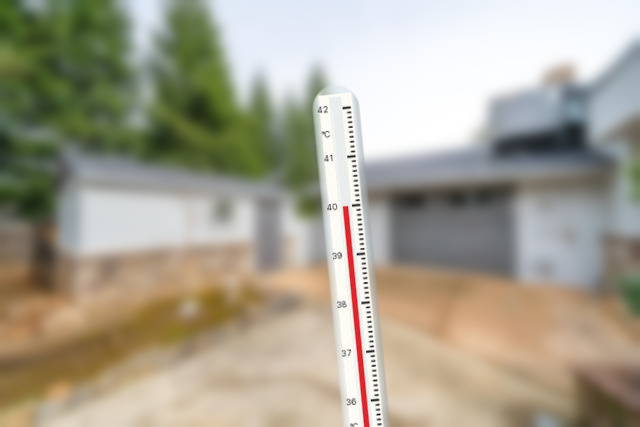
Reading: value=40 unit=°C
